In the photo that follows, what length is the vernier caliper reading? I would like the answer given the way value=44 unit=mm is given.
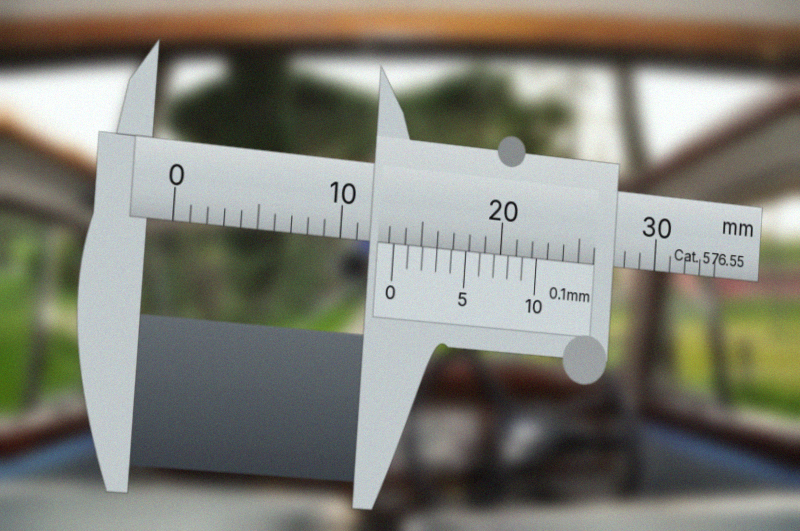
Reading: value=13.3 unit=mm
